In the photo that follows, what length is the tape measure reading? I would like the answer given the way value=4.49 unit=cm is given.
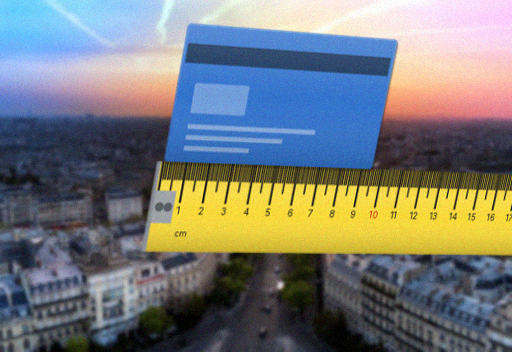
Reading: value=9.5 unit=cm
